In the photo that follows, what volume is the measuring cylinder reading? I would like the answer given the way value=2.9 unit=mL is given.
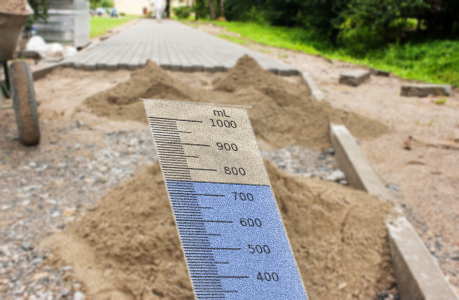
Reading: value=750 unit=mL
